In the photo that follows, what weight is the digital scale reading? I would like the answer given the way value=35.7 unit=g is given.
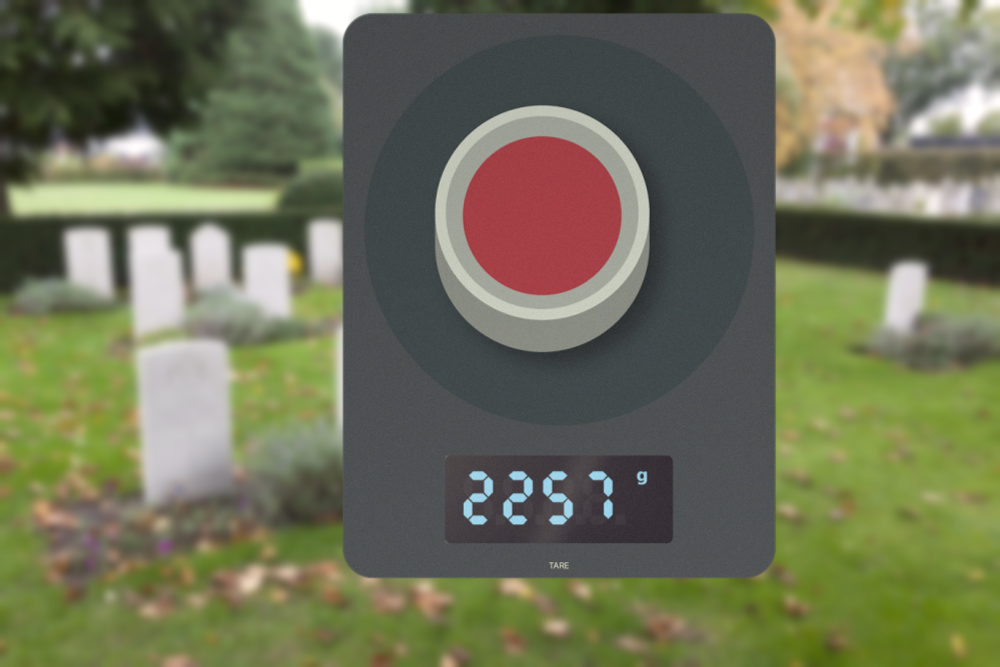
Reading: value=2257 unit=g
